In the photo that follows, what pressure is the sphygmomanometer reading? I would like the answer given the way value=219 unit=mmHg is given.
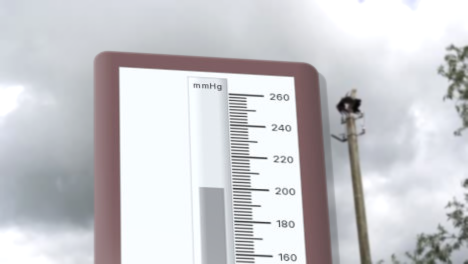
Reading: value=200 unit=mmHg
